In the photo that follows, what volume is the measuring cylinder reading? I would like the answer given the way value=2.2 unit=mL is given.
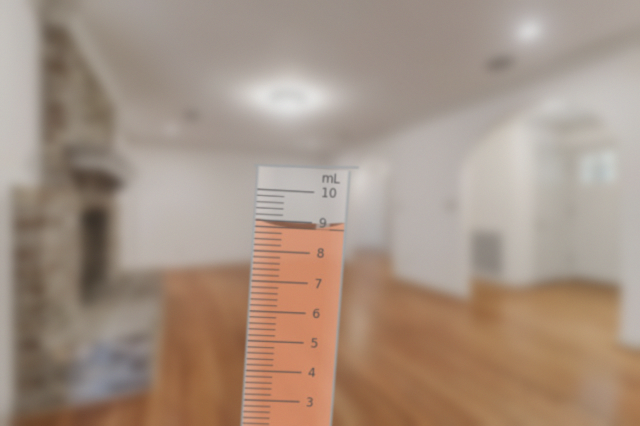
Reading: value=8.8 unit=mL
